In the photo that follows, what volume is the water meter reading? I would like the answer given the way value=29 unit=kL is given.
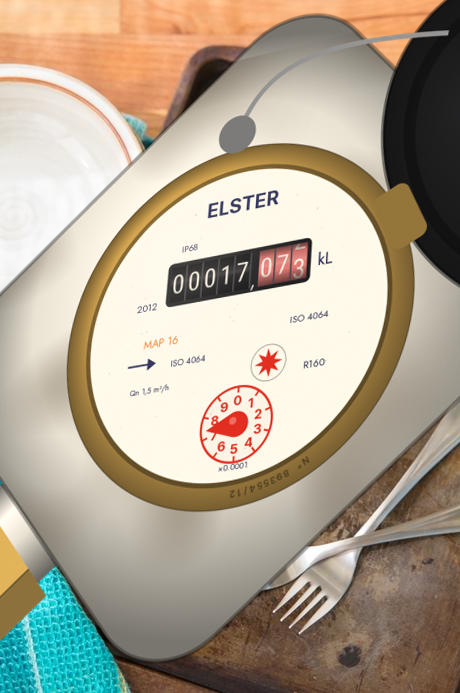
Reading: value=17.0727 unit=kL
